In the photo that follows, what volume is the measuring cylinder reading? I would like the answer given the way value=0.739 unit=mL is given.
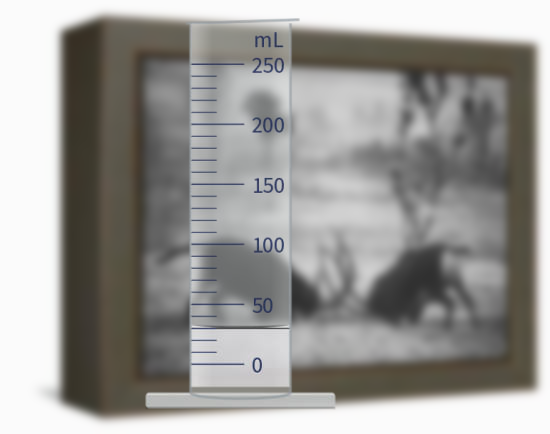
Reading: value=30 unit=mL
